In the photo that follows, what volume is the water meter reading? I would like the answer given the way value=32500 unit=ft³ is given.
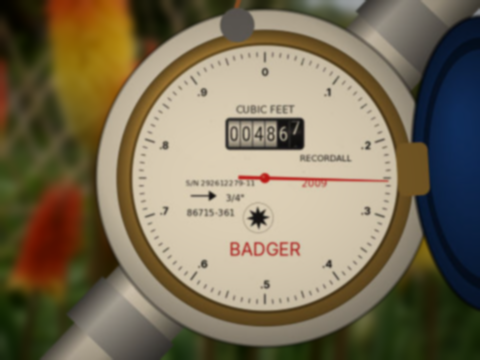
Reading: value=4867.25 unit=ft³
